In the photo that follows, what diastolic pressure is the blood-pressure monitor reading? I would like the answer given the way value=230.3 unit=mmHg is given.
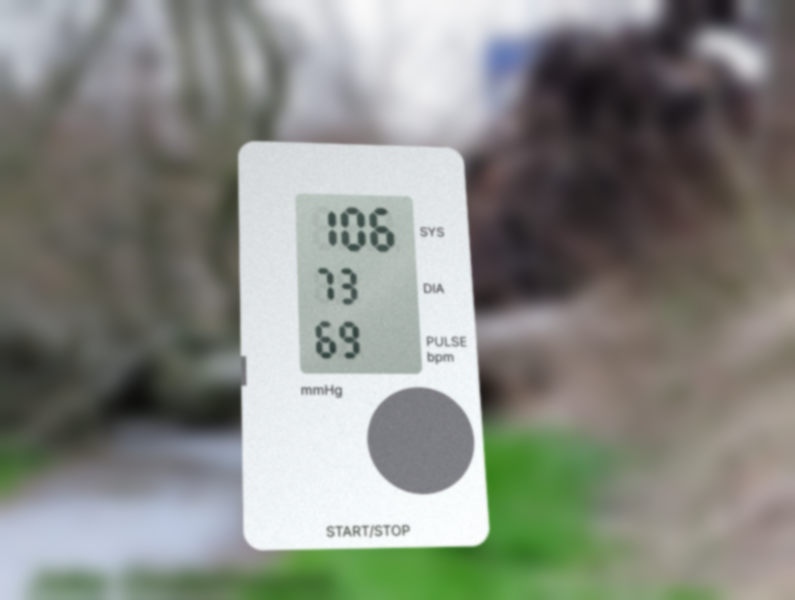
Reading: value=73 unit=mmHg
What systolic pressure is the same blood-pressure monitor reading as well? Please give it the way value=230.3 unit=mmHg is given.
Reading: value=106 unit=mmHg
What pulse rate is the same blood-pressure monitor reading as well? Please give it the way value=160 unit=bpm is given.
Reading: value=69 unit=bpm
